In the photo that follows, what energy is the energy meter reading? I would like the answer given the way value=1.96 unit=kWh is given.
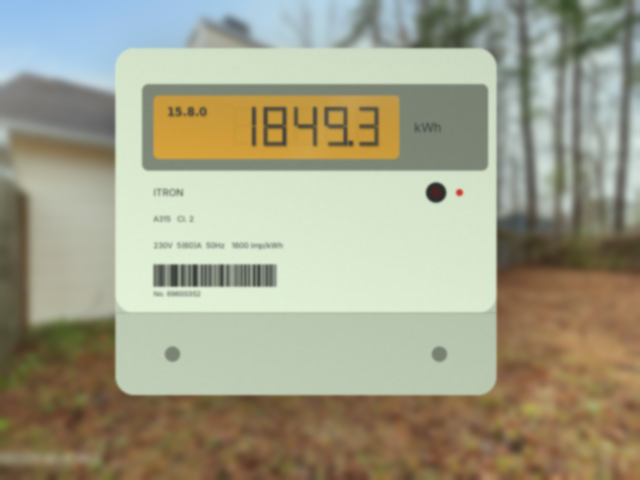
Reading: value=1849.3 unit=kWh
